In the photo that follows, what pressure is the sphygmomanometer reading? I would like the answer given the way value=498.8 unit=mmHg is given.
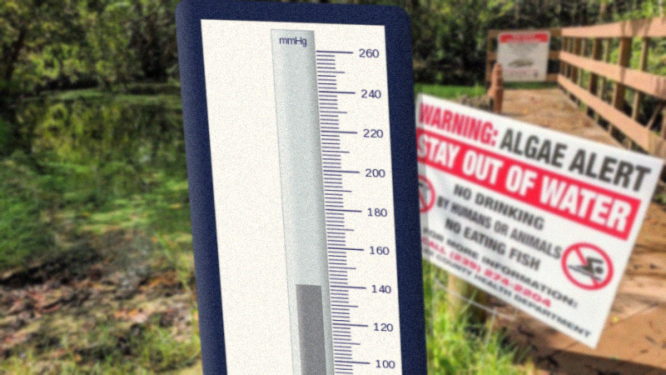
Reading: value=140 unit=mmHg
